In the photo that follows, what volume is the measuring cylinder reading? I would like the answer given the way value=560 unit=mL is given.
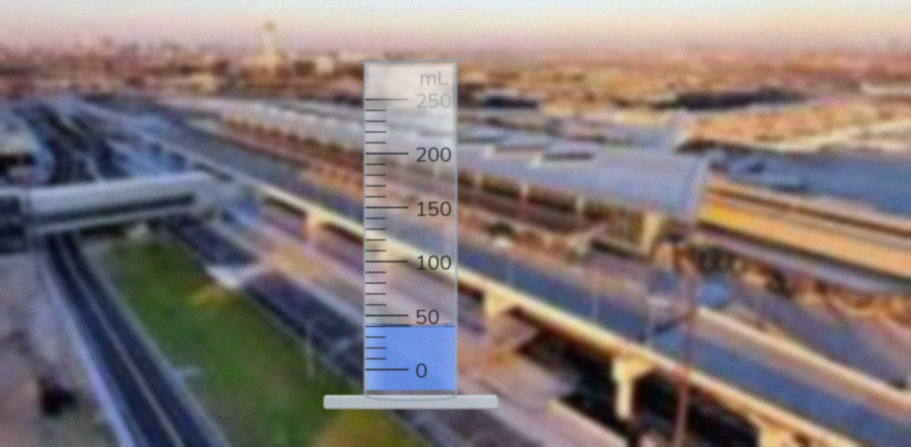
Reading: value=40 unit=mL
